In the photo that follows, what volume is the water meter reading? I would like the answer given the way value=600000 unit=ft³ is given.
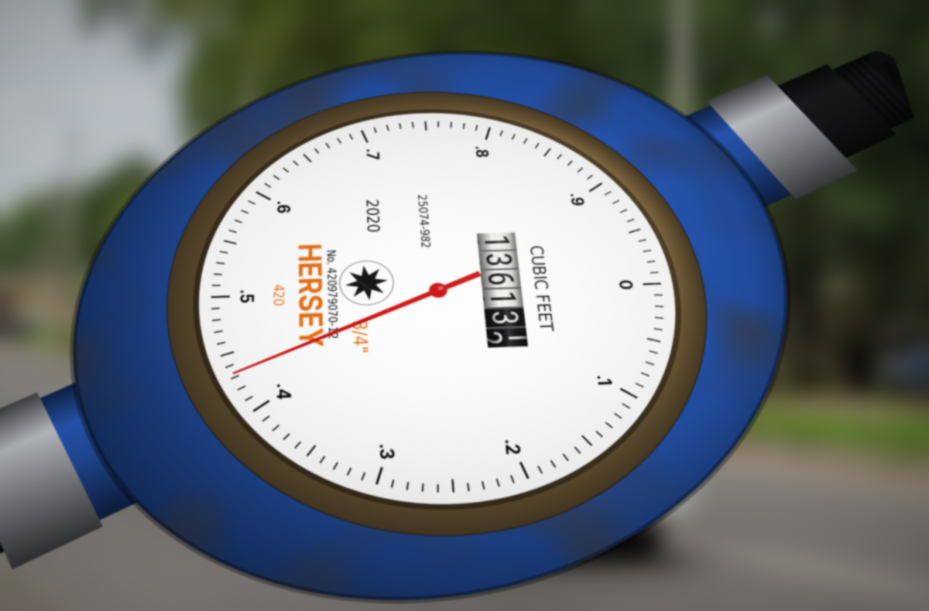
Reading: value=136131.43 unit=ft³
